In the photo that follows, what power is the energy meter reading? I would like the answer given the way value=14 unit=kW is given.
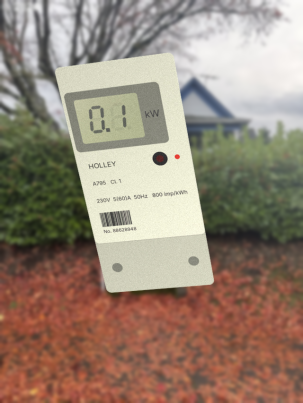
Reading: value=0.1 unit=kW
